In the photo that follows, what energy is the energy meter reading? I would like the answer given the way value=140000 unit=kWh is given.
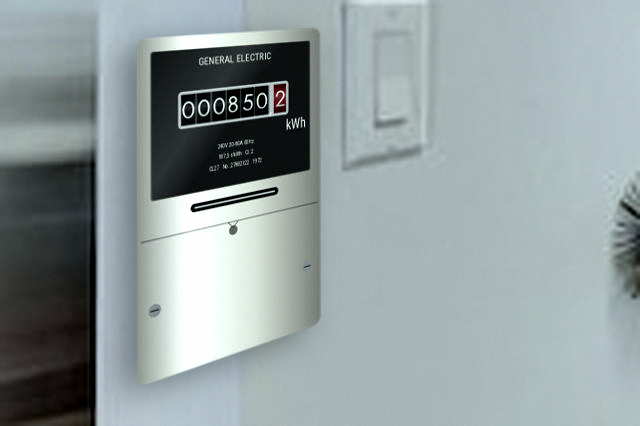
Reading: value=850.2 unit=kWh
